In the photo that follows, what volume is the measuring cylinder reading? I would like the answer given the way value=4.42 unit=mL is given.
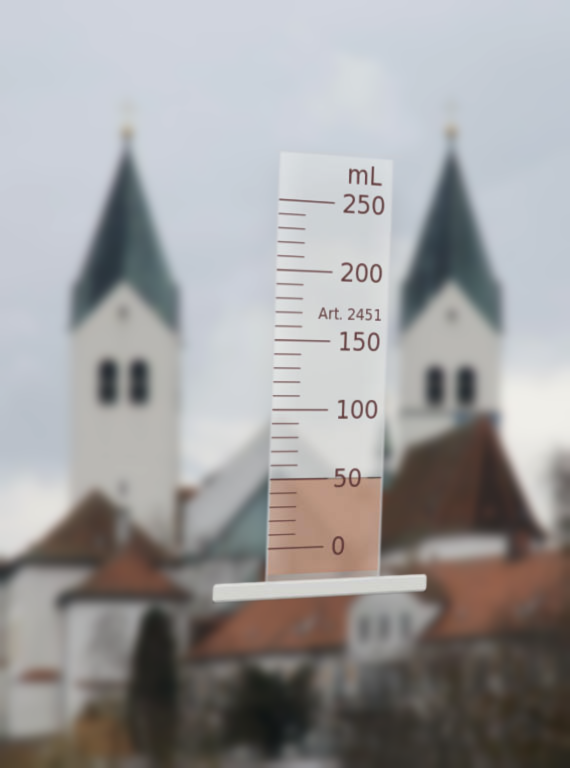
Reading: value=50 unit=mL
